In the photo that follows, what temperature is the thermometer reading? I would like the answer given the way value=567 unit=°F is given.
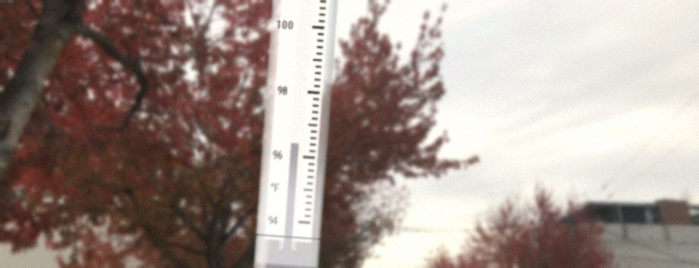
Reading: value=96.4 unit=°F
